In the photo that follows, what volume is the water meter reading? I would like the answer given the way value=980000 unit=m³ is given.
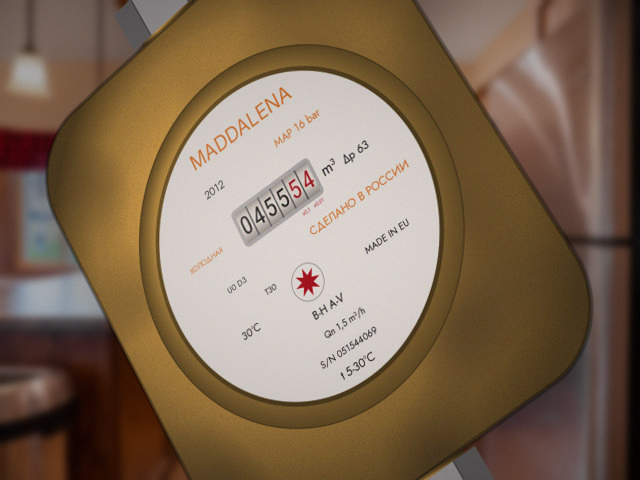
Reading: value=455.54 unit=m³
